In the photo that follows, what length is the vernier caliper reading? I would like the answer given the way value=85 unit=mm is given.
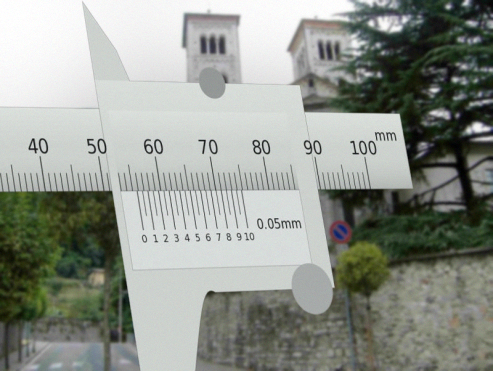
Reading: value=55.8 unit=mm
